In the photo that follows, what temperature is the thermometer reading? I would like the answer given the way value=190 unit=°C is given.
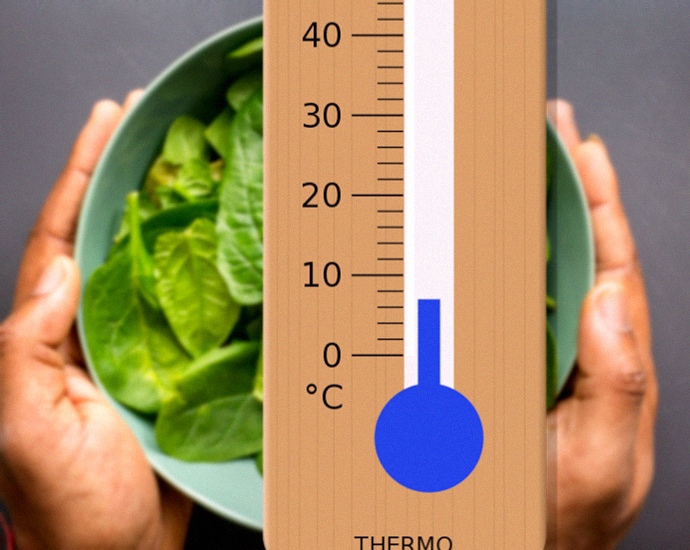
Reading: value=7 unit=°C
